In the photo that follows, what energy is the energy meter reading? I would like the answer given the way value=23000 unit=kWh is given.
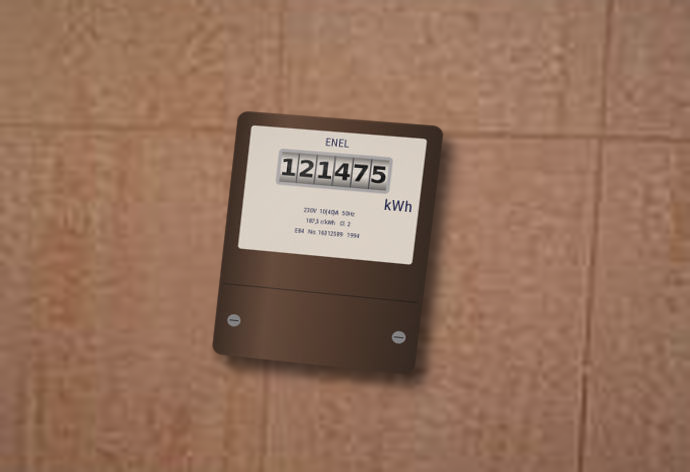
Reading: value=121475 unit=kWh
